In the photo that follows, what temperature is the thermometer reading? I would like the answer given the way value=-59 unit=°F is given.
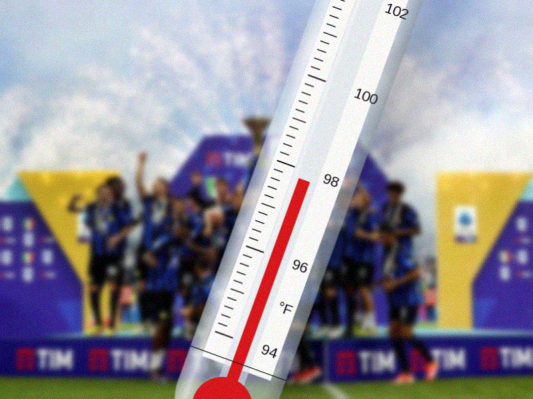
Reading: value=97.8 unit=°F
